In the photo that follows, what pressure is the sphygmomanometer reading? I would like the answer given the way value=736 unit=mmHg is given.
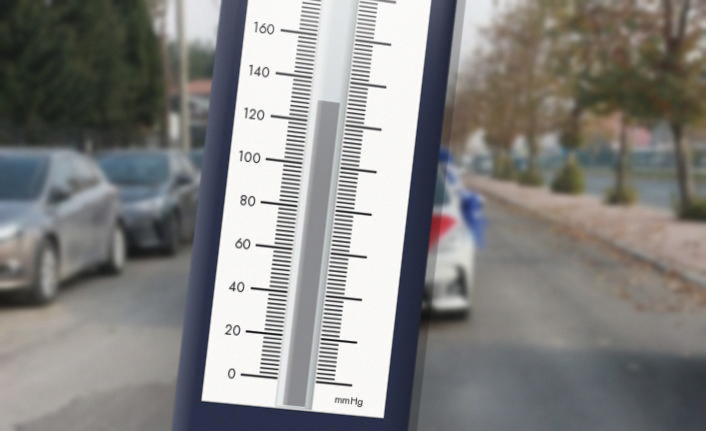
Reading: value=130 unit=mmHg
